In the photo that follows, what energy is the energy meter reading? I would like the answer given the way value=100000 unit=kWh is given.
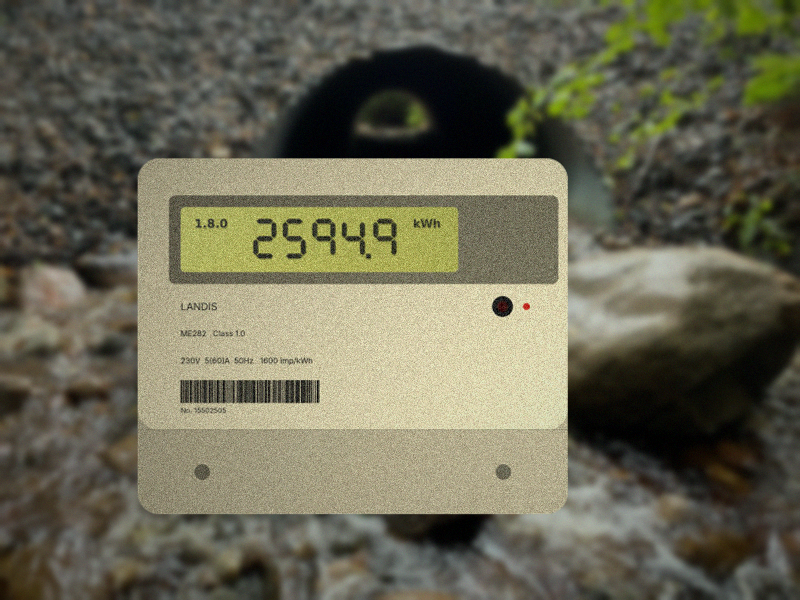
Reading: value=2594.9 unit=kWh
